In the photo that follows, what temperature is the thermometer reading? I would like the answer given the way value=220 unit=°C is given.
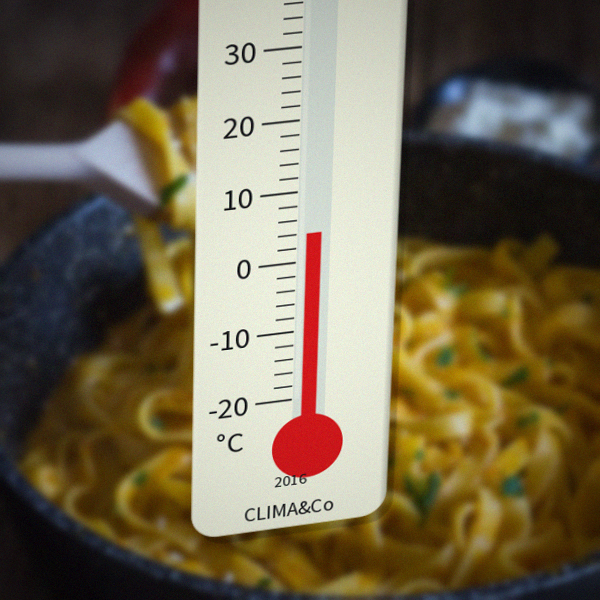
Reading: value=4 unit=°C
